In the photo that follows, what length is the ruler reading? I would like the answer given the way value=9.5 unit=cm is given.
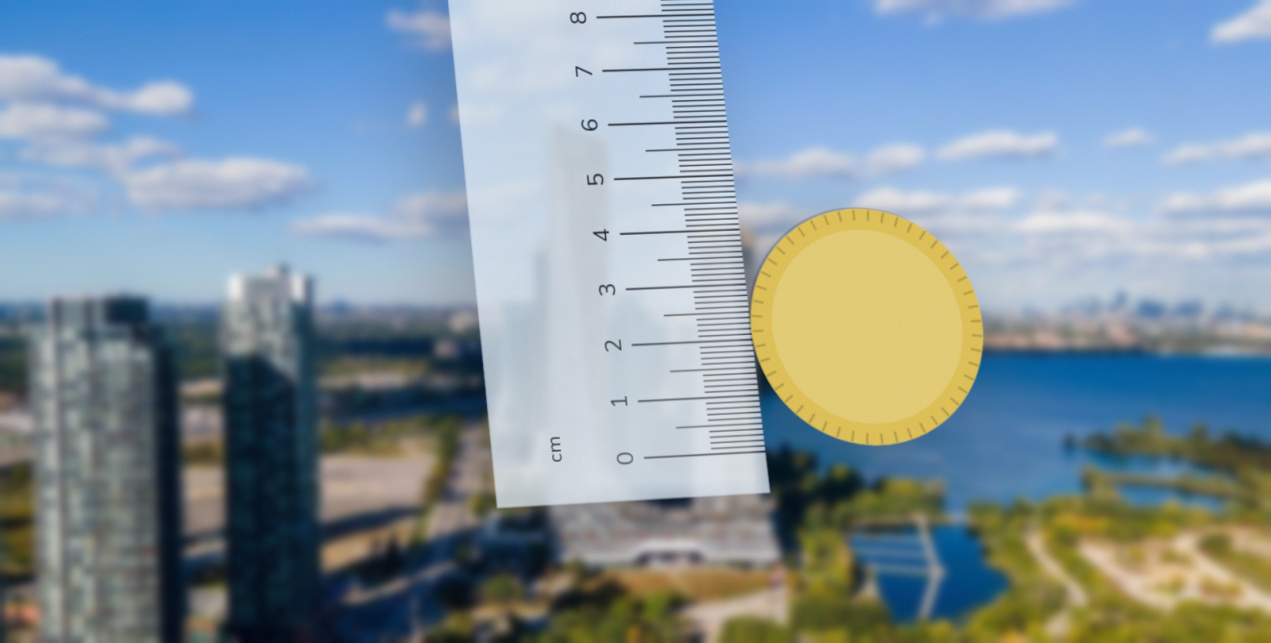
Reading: value=4.3 unit=cm
